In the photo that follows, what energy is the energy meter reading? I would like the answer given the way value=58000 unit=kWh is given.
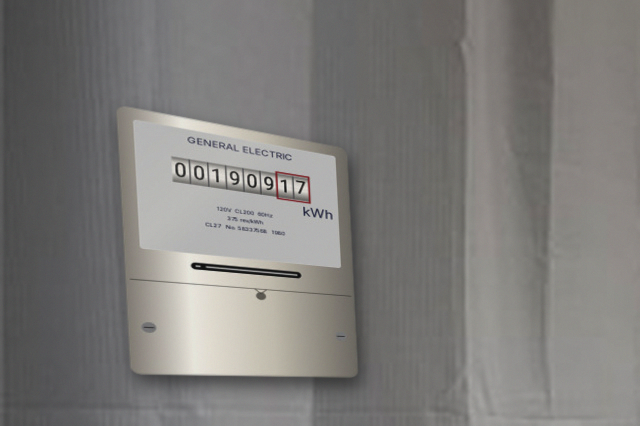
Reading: value=1909.17 unit=kWh
